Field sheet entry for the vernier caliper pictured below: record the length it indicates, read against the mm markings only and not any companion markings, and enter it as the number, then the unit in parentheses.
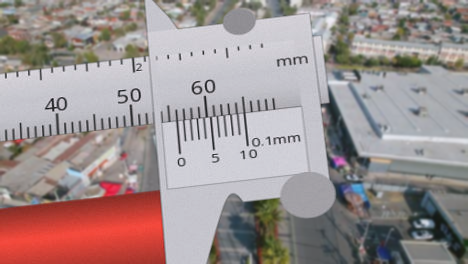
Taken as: 56.0 (mm)
